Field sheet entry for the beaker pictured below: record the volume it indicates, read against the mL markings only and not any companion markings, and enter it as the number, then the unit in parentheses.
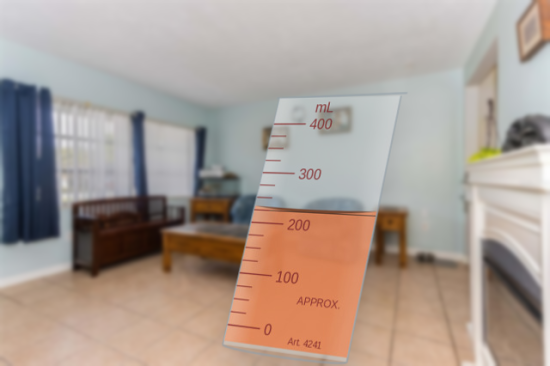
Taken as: 225 (mL)
